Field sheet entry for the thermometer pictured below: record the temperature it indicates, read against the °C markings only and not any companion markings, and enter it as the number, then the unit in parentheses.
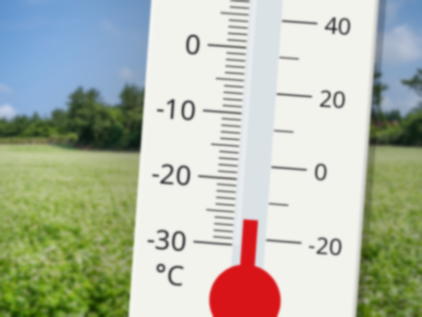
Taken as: -26 (°C)
